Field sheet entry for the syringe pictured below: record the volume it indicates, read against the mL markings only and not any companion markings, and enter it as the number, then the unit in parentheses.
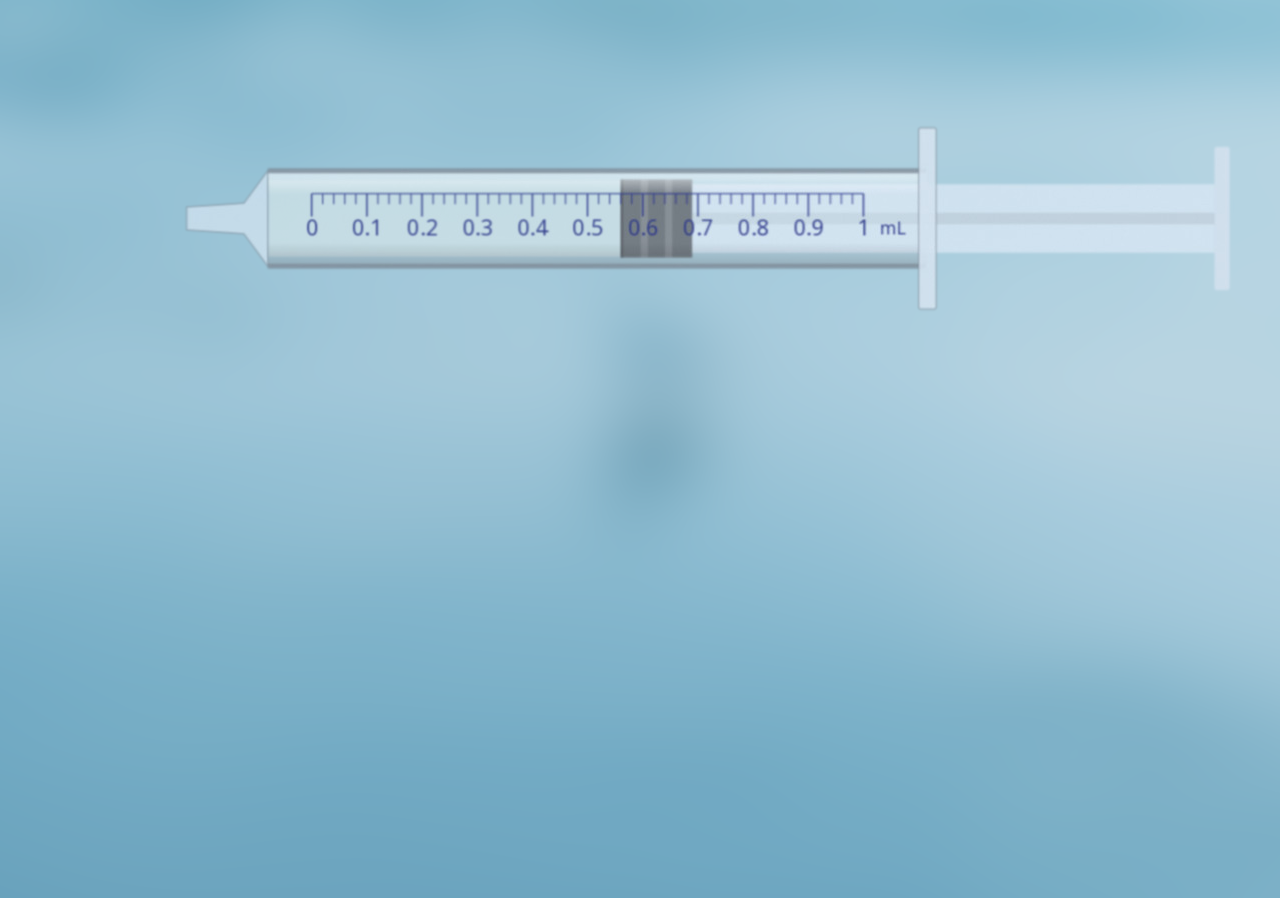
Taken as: 0.56 (mL)
